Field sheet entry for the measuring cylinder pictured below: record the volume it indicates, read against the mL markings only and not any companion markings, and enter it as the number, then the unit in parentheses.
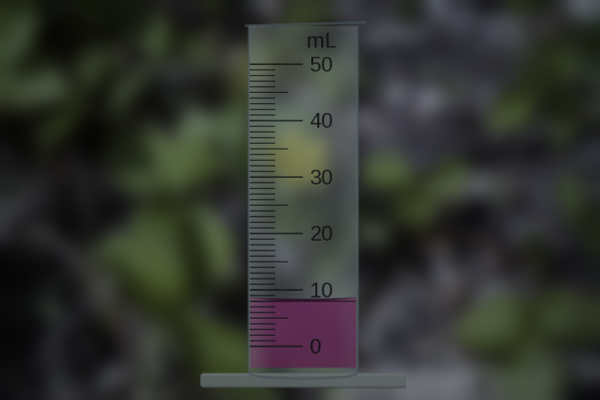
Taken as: 8 (mL)
